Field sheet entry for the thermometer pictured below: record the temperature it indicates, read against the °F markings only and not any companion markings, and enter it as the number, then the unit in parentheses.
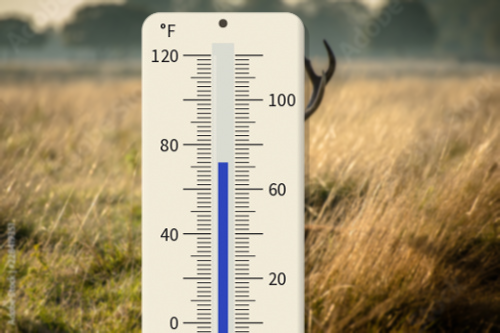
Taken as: 72 (°F)
